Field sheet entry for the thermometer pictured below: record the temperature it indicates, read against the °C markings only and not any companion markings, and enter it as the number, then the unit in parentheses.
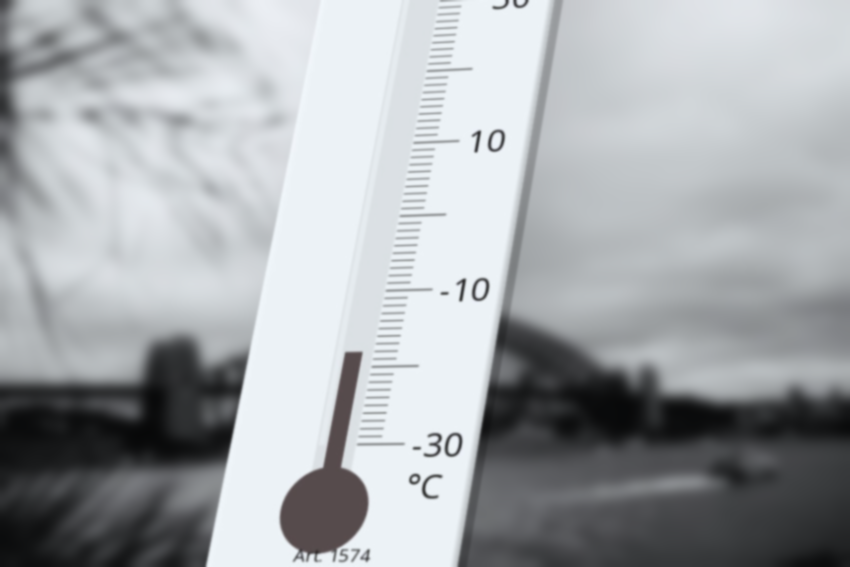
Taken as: -18 (°C)
